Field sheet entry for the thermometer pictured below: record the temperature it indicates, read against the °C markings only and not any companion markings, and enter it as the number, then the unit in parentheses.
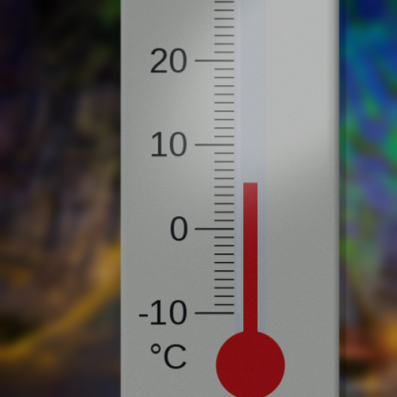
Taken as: 5.5 (°C)
